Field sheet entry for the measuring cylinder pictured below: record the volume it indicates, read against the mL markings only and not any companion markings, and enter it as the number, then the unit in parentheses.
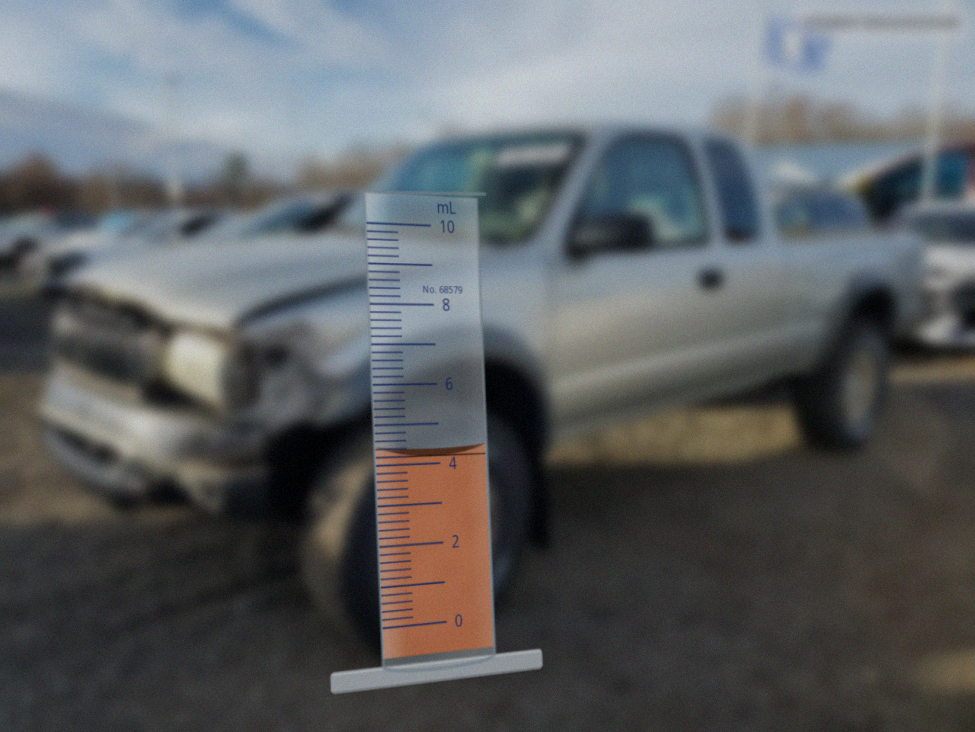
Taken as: 4.2 (mL)
